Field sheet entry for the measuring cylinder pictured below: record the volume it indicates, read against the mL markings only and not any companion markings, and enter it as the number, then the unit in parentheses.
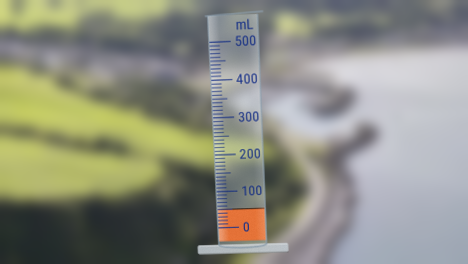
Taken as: 50 (mL)
